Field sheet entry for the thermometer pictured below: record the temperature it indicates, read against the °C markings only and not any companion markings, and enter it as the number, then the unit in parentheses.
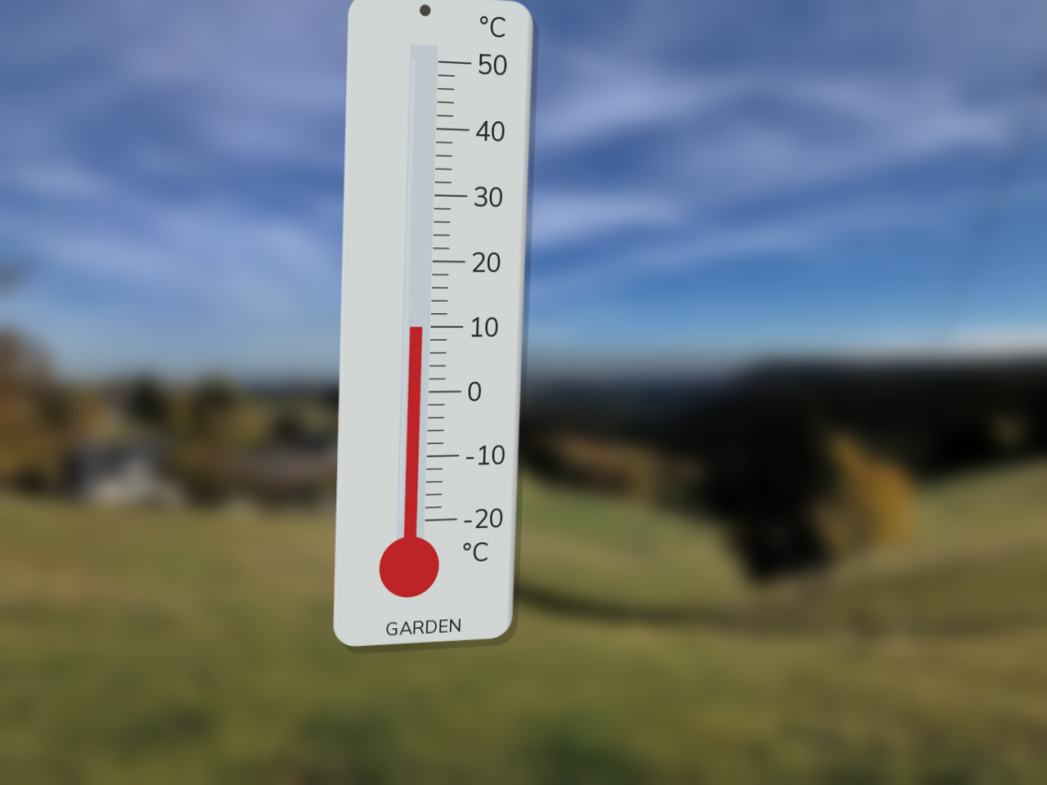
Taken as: 10 (°C)
